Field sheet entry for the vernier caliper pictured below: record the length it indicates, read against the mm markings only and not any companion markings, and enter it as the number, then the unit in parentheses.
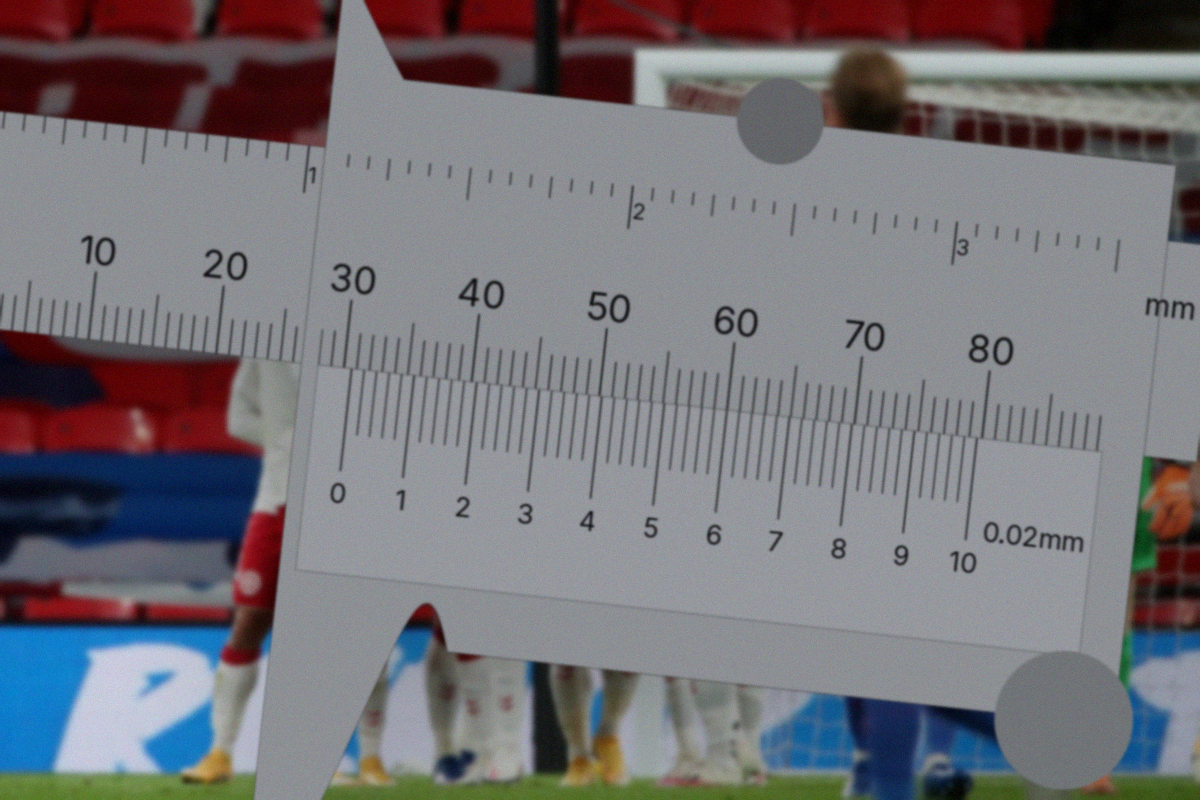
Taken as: 30.6 (mm)
